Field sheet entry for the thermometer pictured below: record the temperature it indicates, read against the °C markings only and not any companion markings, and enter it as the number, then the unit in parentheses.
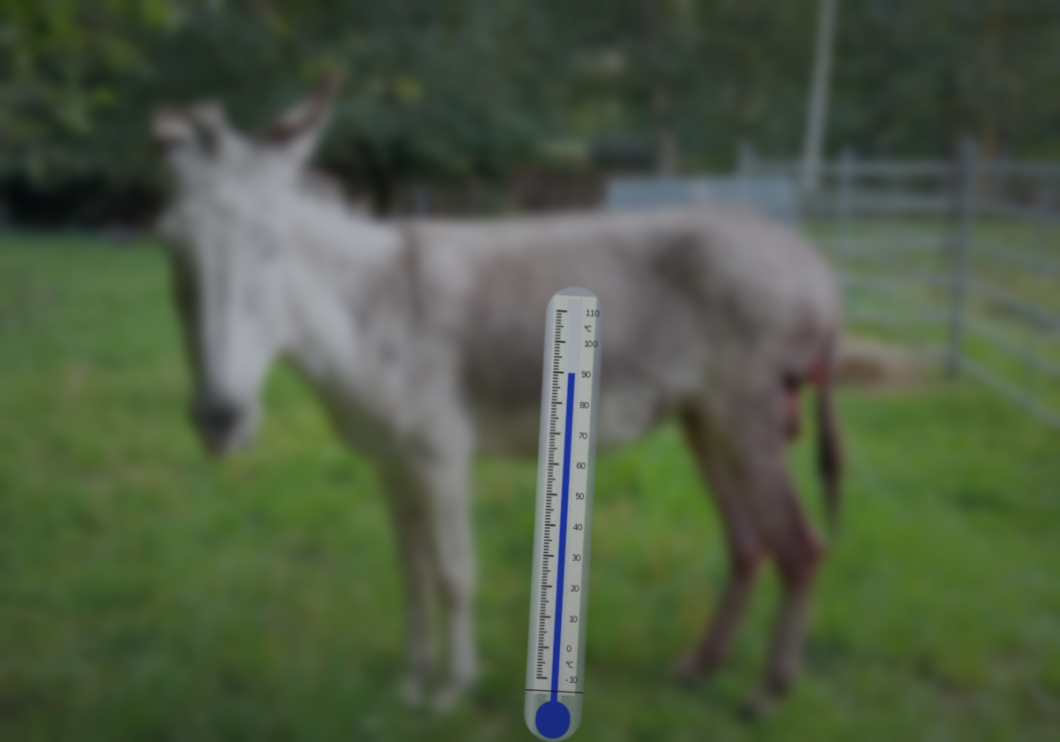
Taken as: 90 (°C)
